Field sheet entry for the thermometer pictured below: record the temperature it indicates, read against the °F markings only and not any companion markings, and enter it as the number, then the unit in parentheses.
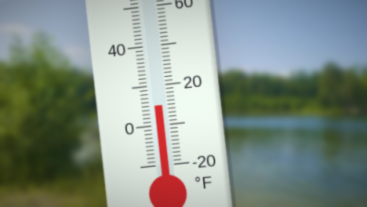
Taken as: 10 (°F)
